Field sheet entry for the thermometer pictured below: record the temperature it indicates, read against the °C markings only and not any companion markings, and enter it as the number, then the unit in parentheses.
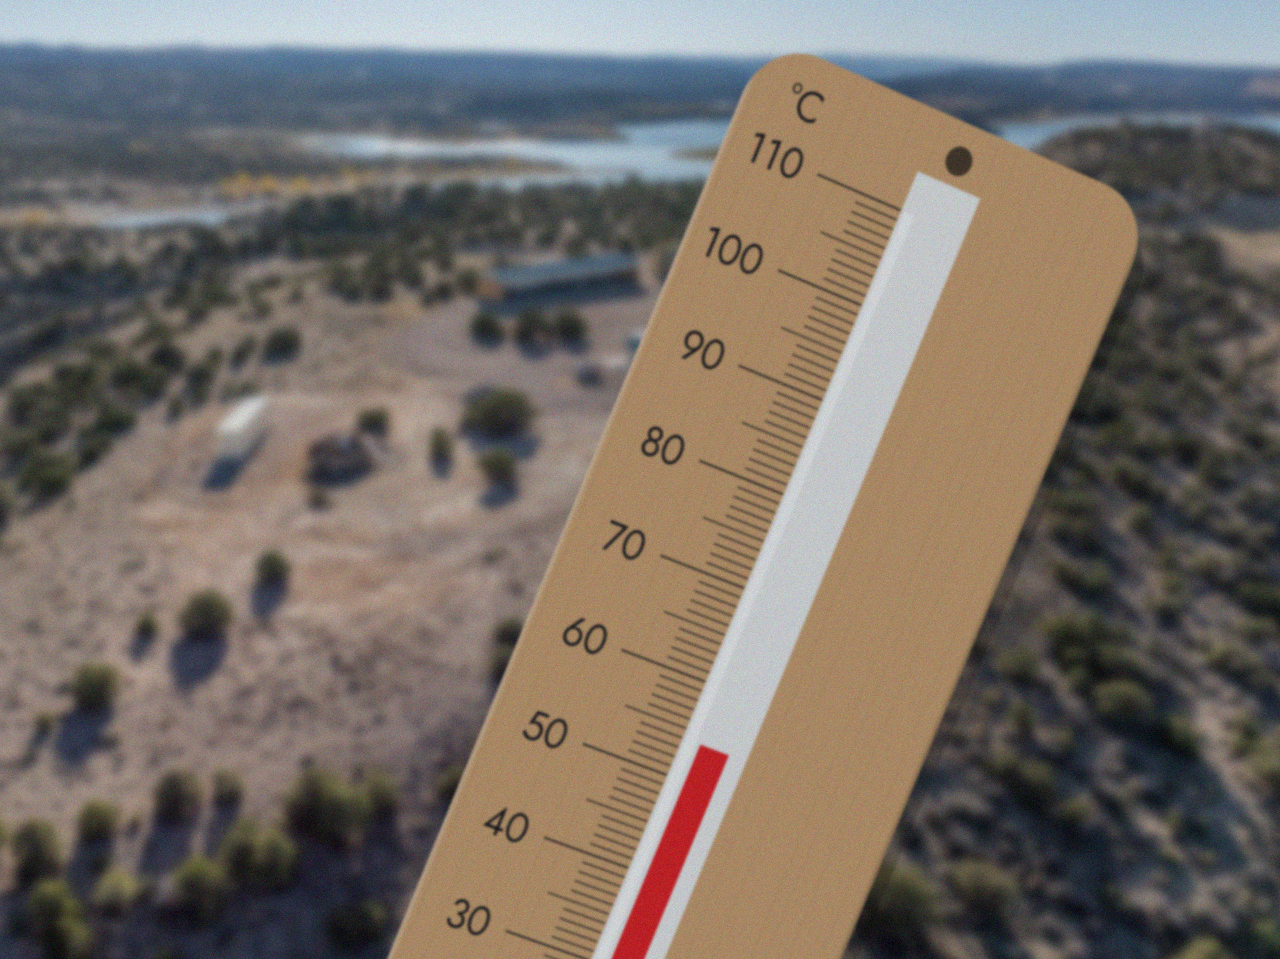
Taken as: 54 (°C)
